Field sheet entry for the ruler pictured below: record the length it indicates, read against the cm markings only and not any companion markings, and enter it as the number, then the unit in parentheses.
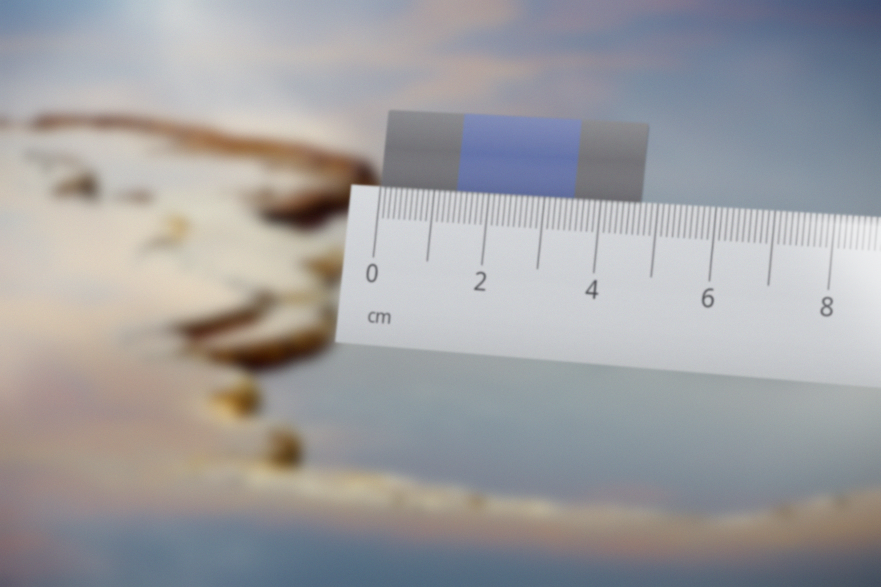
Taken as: 4.7 (cm)
